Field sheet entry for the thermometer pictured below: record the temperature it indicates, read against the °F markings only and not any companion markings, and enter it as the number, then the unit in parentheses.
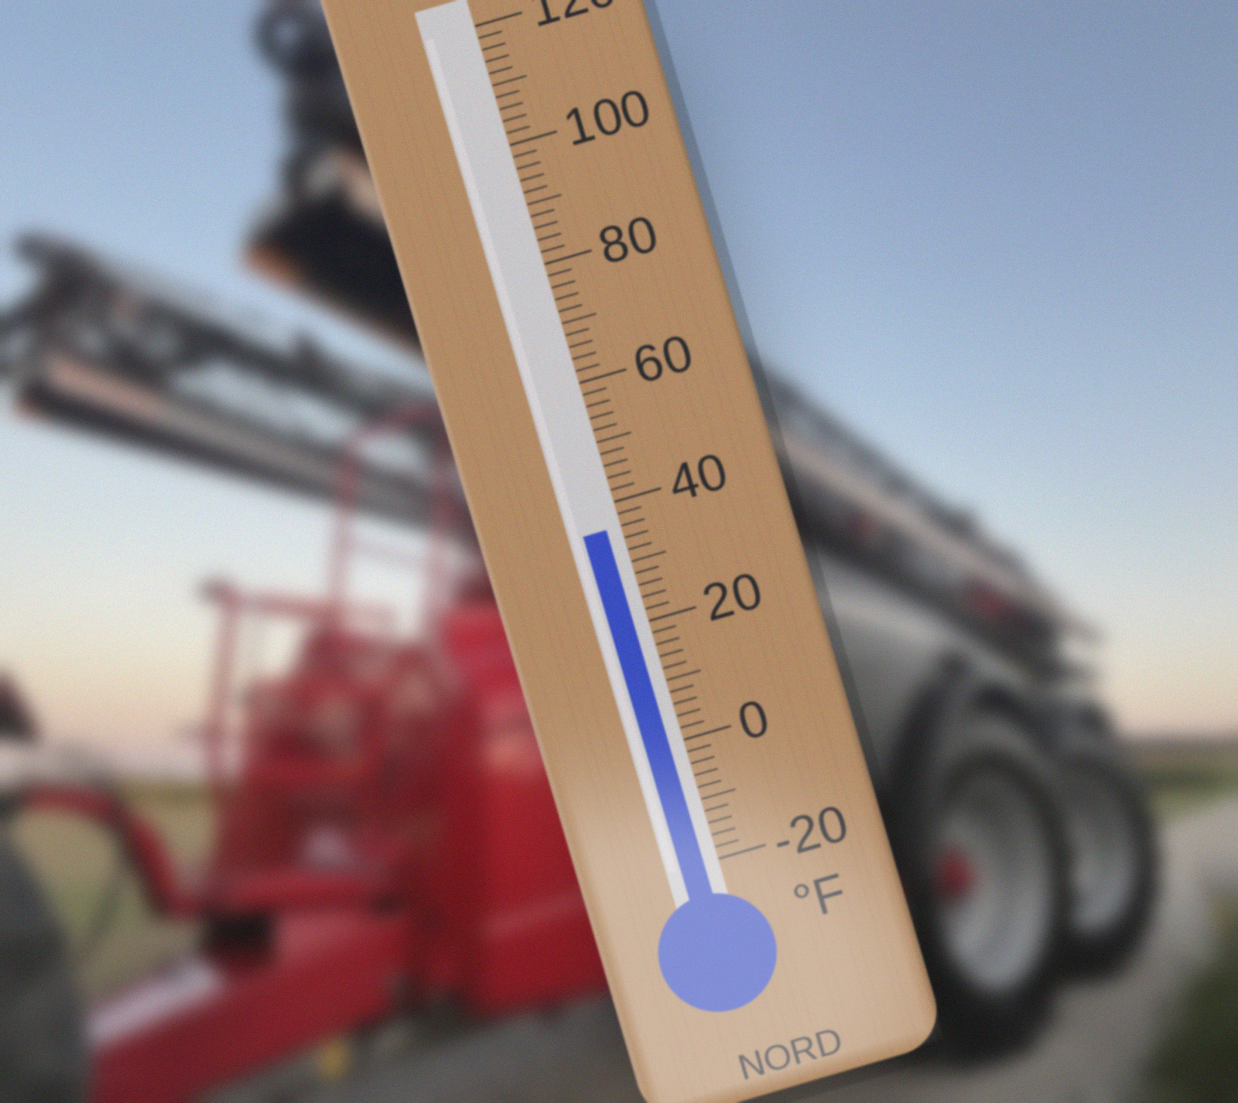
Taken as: 36 (°F)
